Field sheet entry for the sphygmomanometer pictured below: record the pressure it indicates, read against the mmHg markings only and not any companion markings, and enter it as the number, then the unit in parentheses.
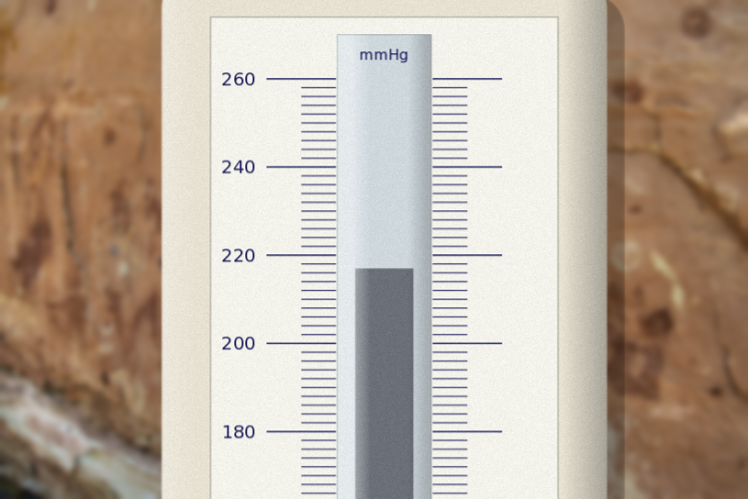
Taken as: 217 (mmHg)
